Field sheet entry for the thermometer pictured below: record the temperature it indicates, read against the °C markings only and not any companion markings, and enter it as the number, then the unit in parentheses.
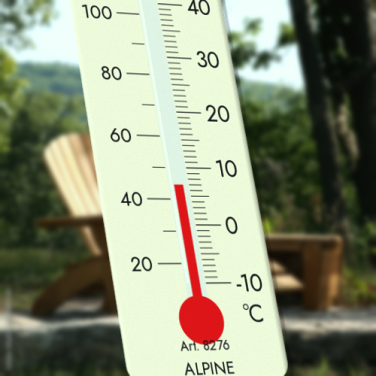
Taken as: 7 (°C)
